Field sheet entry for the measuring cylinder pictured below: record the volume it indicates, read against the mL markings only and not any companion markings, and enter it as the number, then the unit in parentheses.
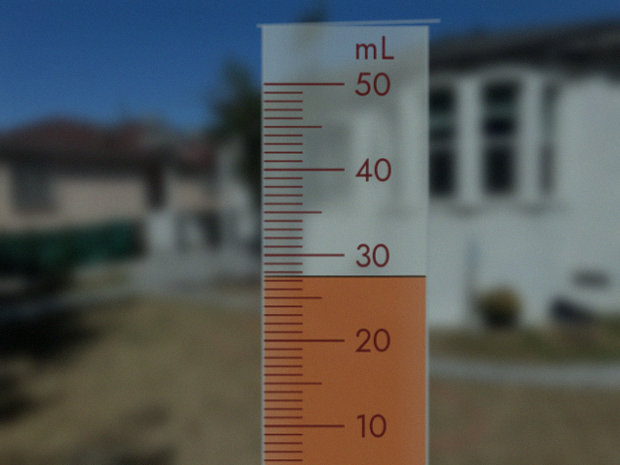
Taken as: 27.5 (mL)
